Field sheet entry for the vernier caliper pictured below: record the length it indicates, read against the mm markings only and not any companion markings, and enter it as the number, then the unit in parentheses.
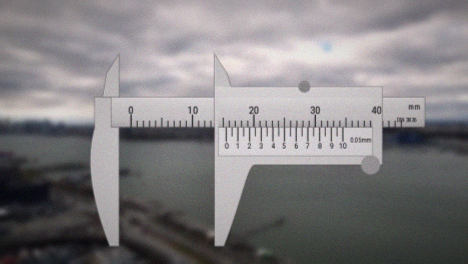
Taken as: 15.5 (mm)
